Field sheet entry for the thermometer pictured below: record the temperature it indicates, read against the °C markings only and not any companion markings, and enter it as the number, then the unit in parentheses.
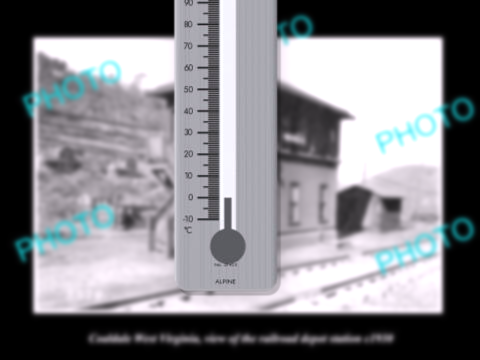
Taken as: 0 (°C)
